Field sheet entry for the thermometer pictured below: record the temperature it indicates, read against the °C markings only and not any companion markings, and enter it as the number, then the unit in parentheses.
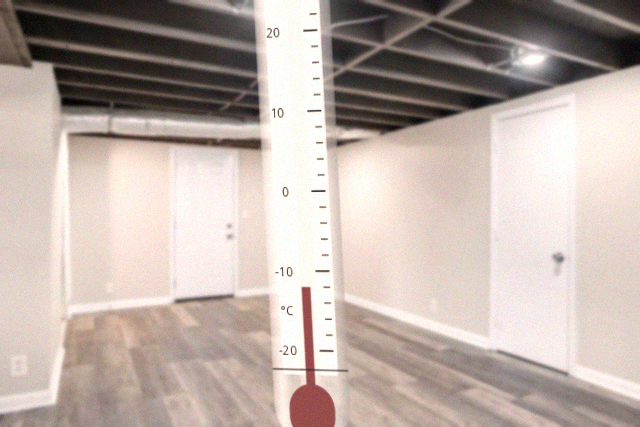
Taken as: -12 (°C)
